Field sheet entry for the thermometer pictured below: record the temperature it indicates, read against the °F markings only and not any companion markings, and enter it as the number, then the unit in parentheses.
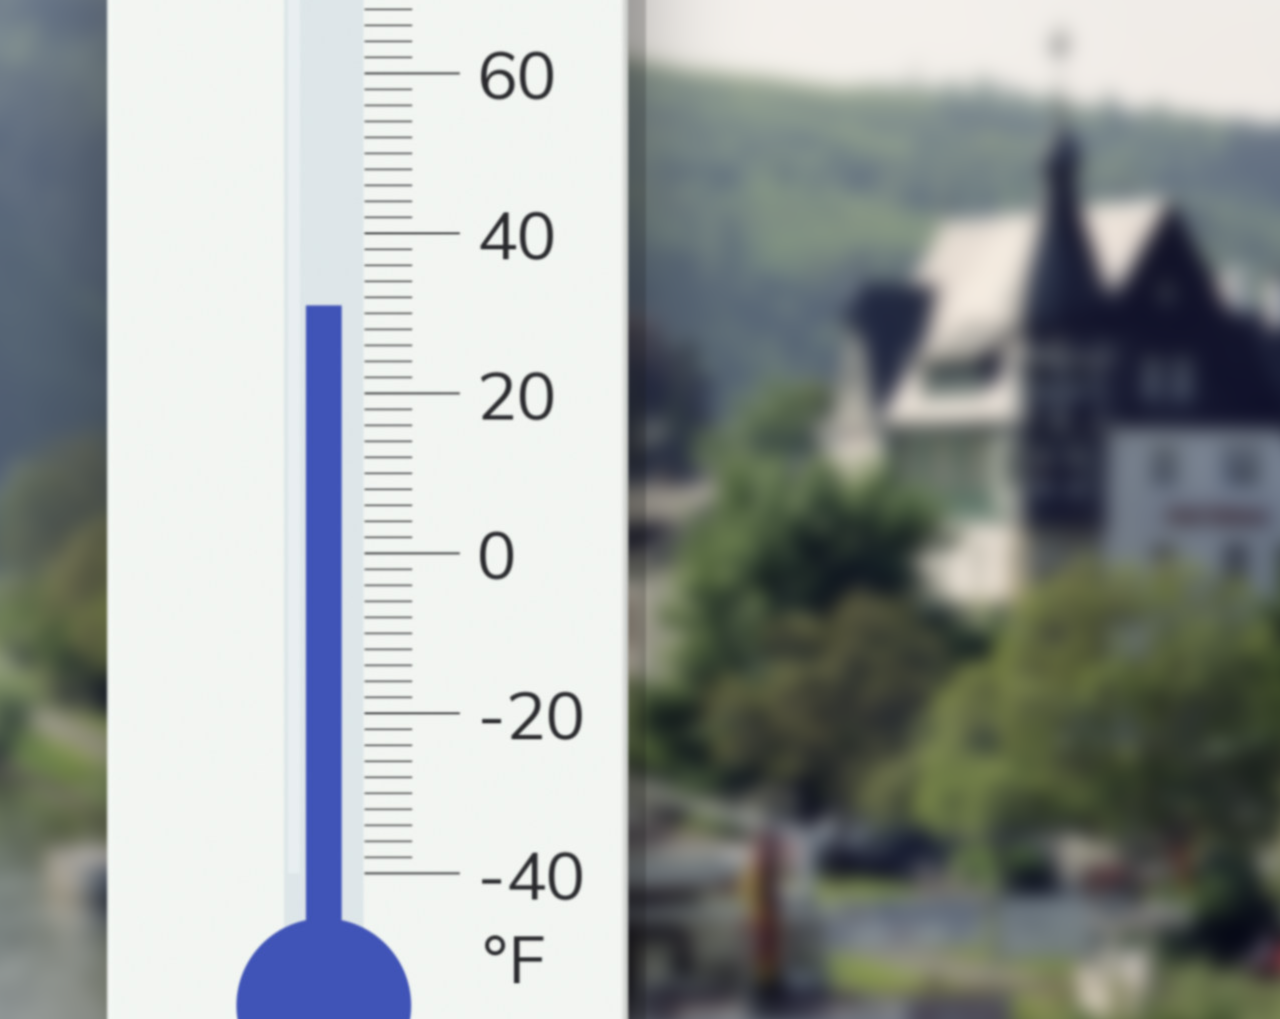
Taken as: 31 (°F)
